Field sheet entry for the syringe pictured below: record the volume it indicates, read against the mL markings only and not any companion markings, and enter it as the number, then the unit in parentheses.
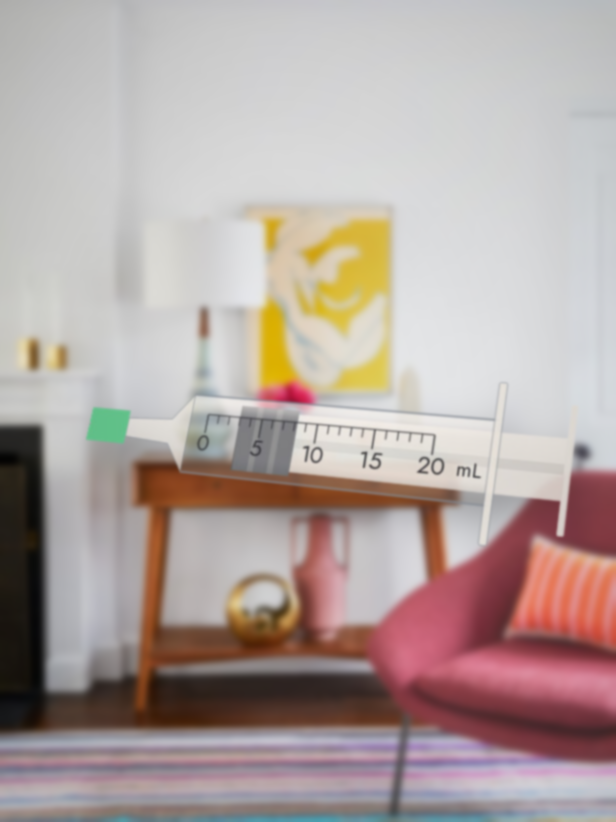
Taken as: 3 (mL)
